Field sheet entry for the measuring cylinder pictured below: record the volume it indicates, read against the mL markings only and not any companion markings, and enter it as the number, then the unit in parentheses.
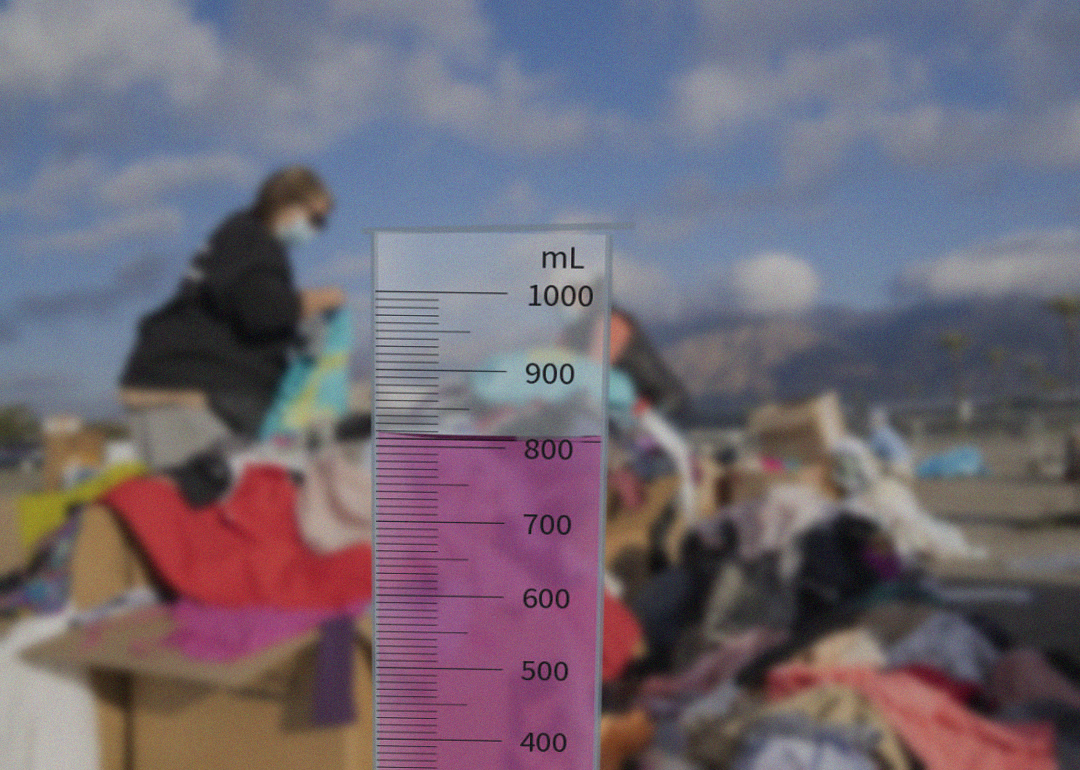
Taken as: 810 (mL)
